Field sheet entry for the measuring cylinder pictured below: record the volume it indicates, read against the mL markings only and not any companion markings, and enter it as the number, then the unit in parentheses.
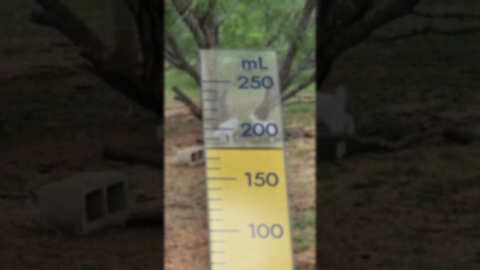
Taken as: 180 (mL)
